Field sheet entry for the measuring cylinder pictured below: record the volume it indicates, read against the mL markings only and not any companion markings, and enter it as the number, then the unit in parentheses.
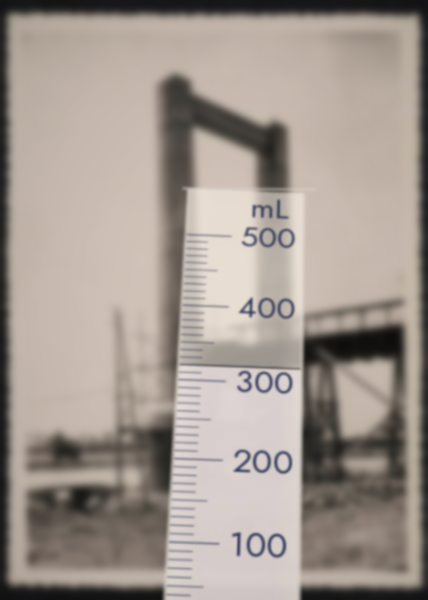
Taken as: 320 (mL)
